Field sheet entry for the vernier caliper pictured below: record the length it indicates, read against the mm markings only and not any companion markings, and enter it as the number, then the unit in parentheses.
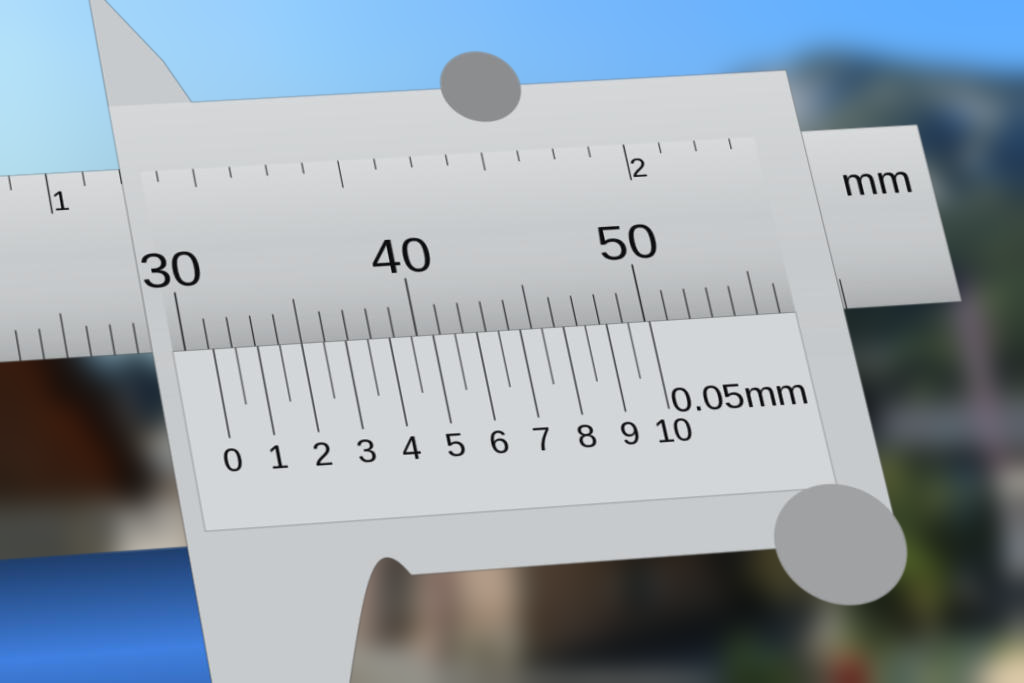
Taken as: 31.2 (mm)
